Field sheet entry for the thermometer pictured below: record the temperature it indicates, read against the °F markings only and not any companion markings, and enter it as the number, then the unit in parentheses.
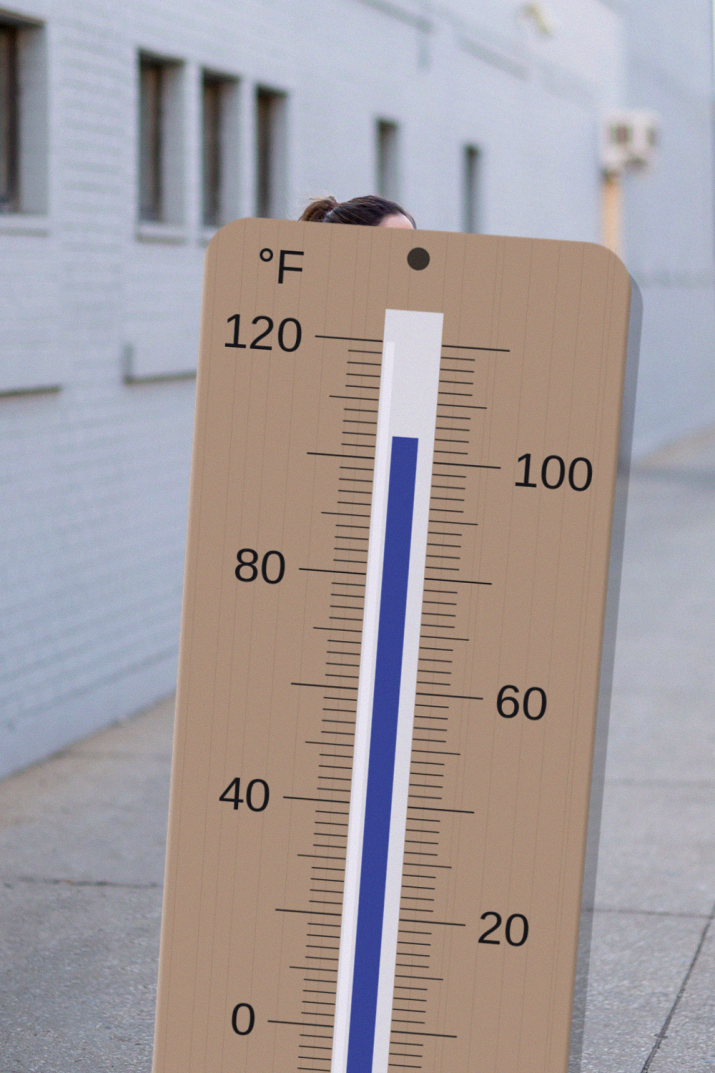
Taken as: 104 (°F)
